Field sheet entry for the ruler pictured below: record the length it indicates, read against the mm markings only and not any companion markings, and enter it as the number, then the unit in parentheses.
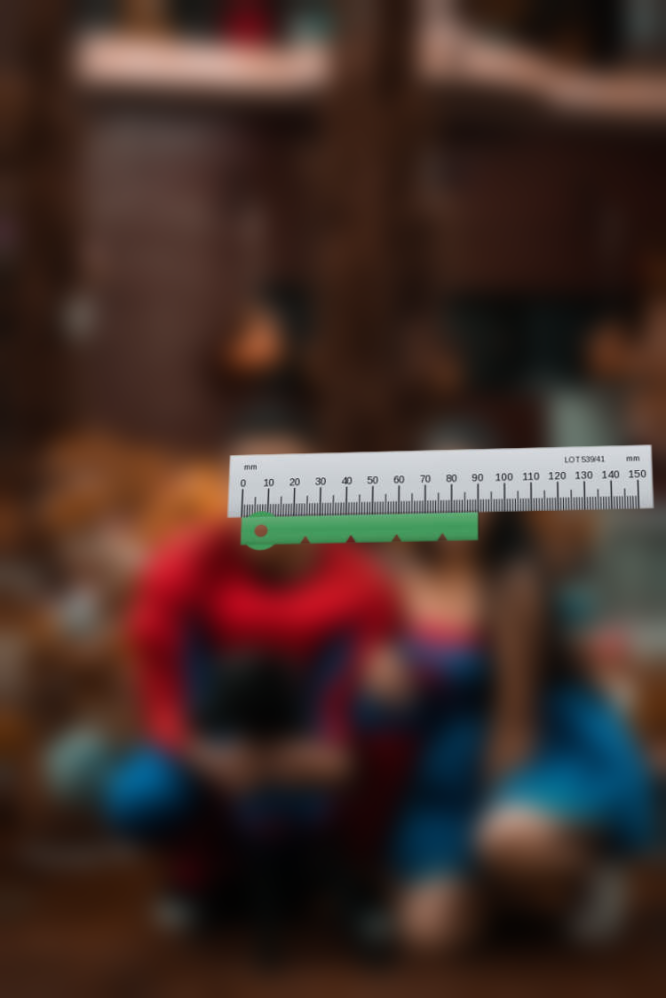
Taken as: 90 (mm)
